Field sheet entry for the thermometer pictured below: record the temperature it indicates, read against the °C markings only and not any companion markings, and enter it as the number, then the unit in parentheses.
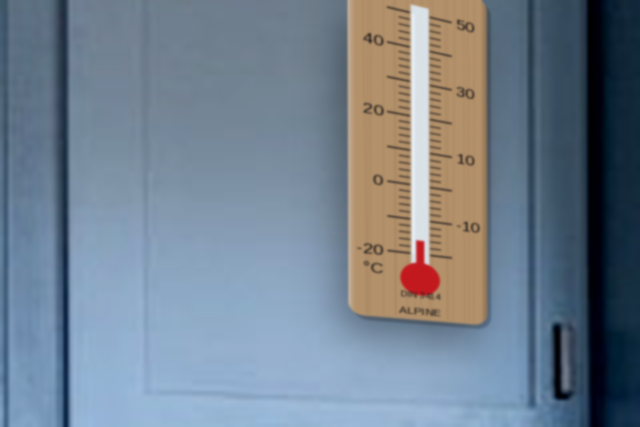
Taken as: -16 (°C)
